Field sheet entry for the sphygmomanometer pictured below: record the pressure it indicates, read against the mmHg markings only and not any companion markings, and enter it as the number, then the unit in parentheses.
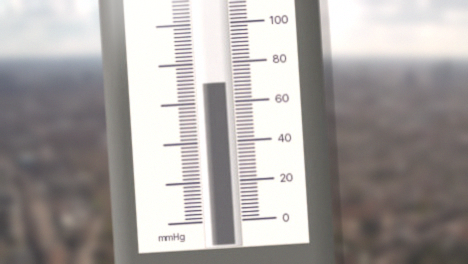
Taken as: 70 (mmHg)
